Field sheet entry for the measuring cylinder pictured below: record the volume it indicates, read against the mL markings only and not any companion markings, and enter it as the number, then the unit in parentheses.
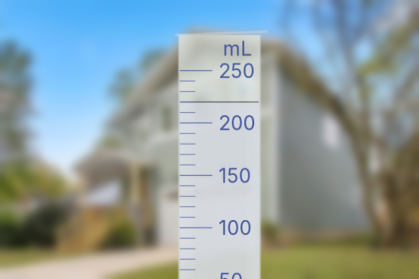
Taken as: 220 (mL)
